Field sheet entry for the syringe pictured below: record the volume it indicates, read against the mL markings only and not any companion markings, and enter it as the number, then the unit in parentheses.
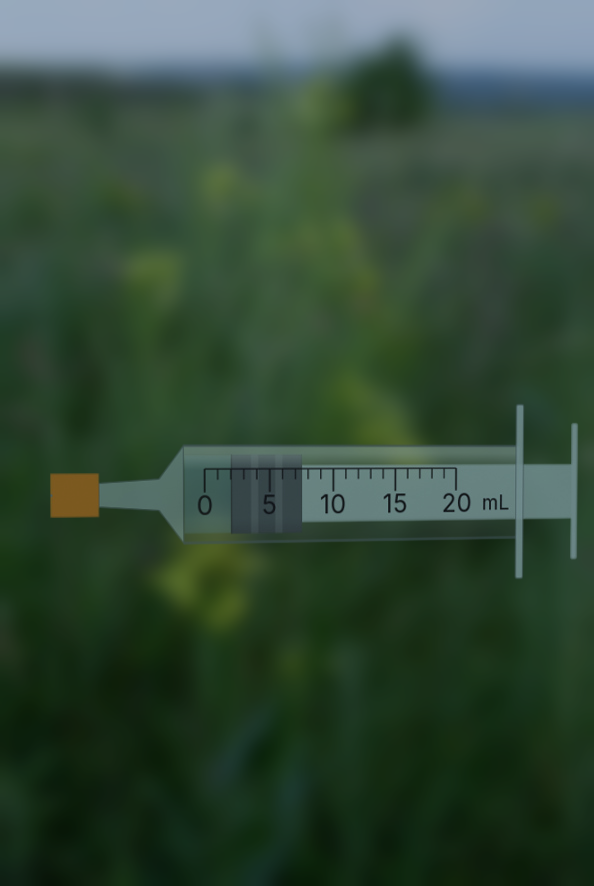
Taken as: 2 (mL)
